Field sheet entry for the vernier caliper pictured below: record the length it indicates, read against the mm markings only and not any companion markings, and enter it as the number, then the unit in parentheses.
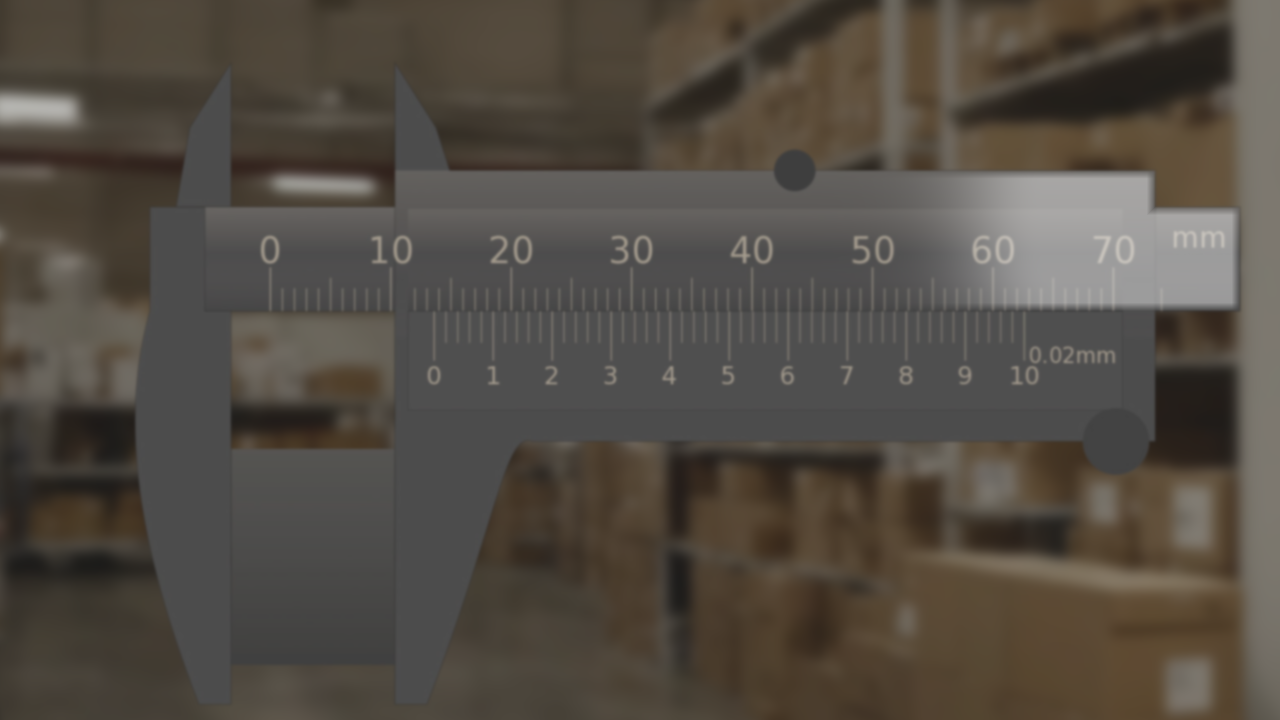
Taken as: 13.6 (mm)
